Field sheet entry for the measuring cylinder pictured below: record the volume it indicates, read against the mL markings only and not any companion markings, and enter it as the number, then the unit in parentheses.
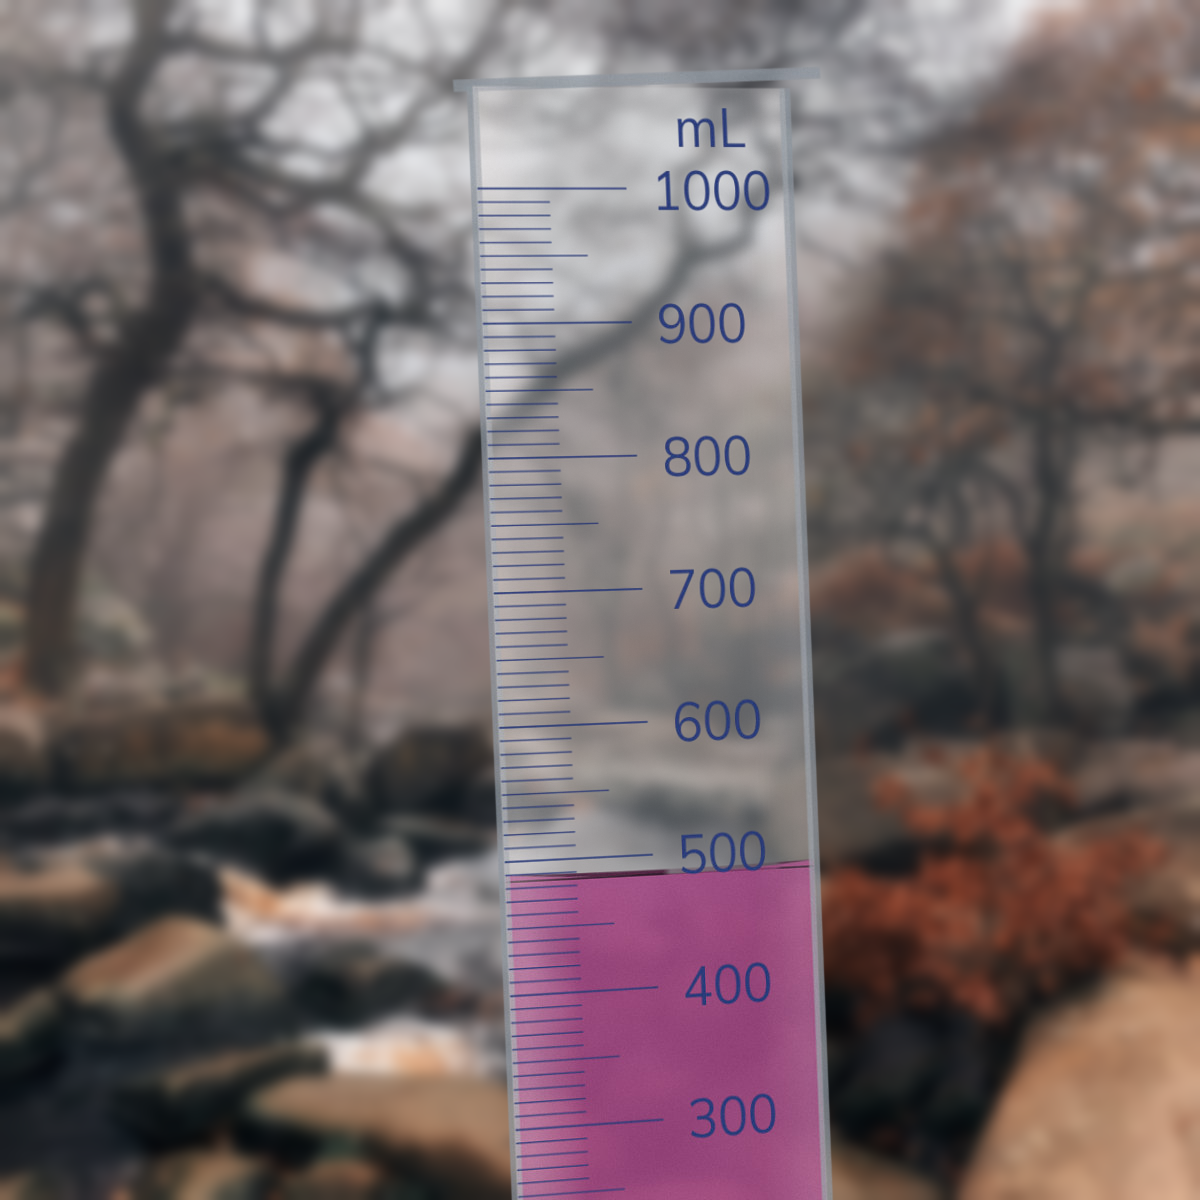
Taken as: 485 (mL)
